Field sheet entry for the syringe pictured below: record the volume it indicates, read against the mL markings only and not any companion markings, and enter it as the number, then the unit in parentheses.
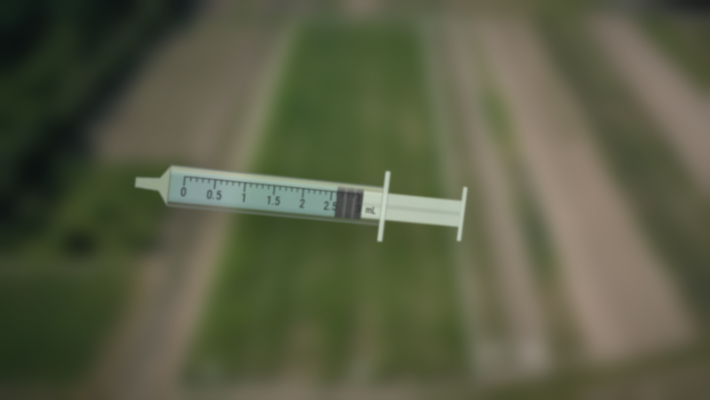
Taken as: 2.6 (mL)
